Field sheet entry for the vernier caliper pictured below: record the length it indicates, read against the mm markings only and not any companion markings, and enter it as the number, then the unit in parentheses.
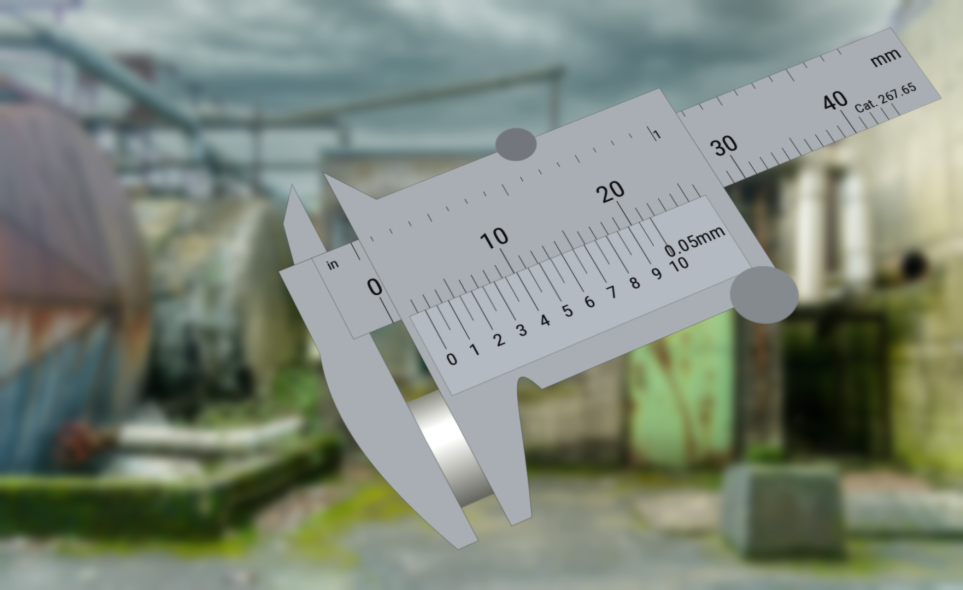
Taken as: 2.6 (mm)
